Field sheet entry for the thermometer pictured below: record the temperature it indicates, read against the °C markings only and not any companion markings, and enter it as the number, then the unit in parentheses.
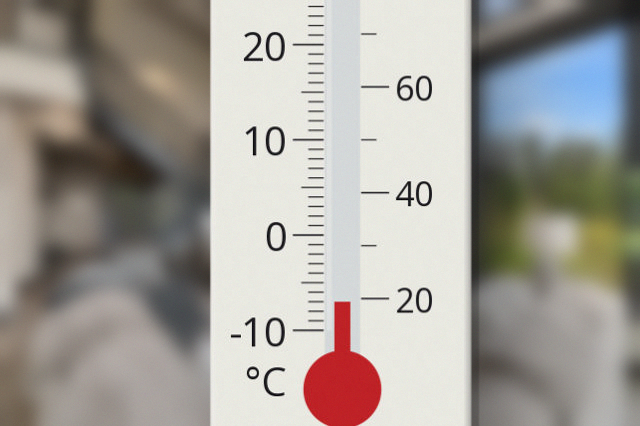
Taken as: -7 (°C)
